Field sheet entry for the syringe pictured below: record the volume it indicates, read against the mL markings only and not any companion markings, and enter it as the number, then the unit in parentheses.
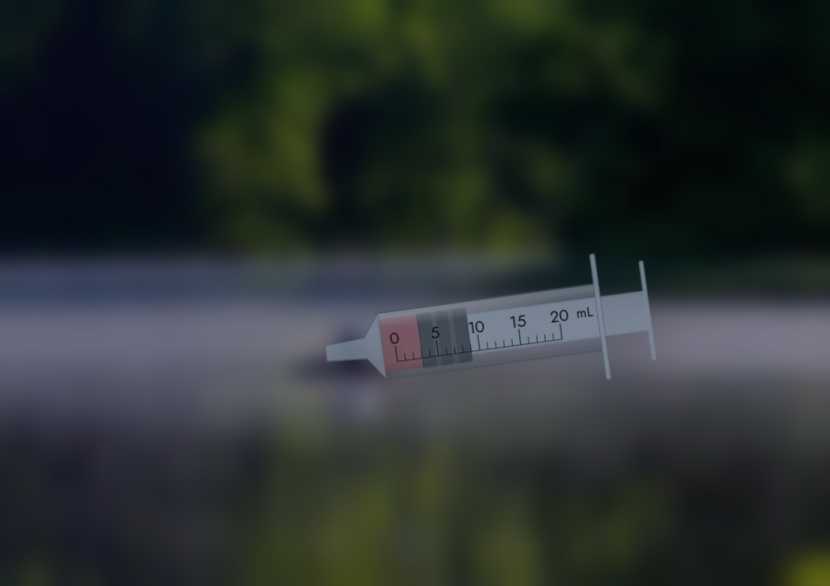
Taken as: 3 (mL)
